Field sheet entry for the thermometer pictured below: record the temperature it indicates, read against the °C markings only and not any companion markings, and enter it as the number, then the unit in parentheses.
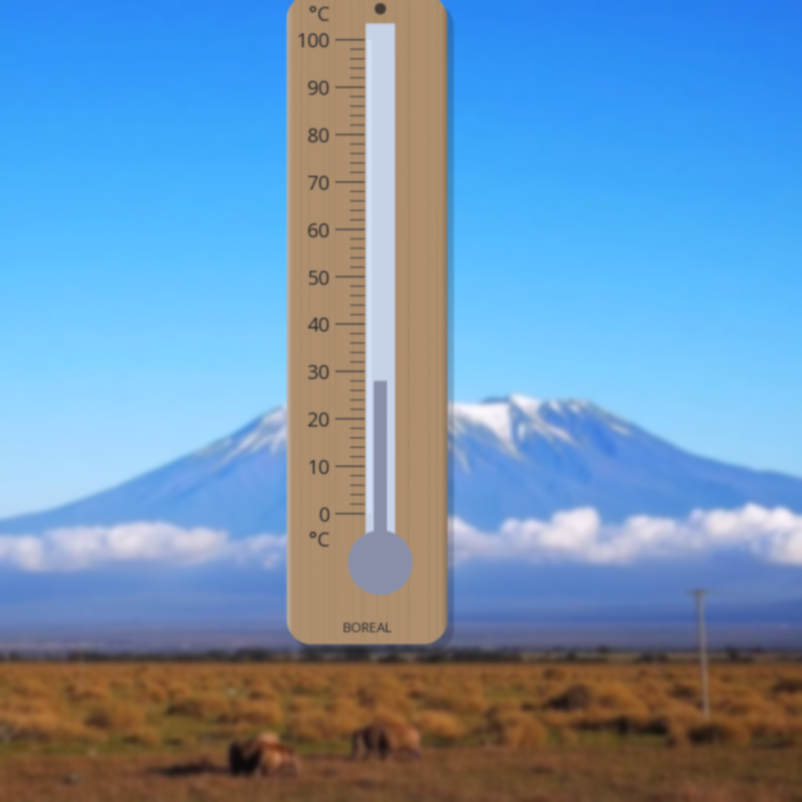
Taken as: 28 (°C)
